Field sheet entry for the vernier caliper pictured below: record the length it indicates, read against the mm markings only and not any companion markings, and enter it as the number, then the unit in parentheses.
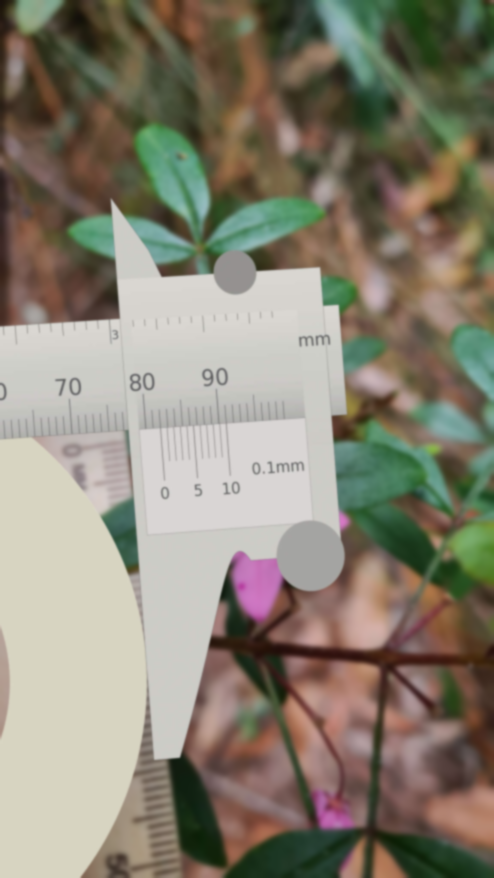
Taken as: 82.0 (mm)
